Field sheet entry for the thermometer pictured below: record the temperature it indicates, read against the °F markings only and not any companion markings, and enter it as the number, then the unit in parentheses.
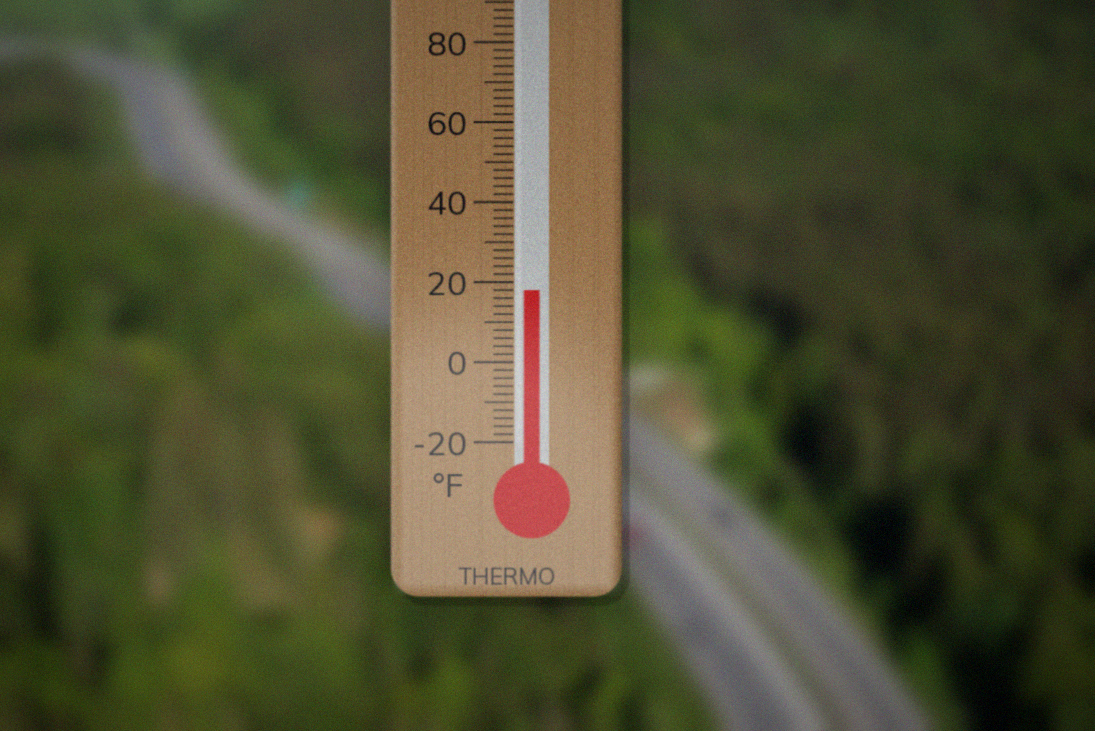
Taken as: 18 (°F)
